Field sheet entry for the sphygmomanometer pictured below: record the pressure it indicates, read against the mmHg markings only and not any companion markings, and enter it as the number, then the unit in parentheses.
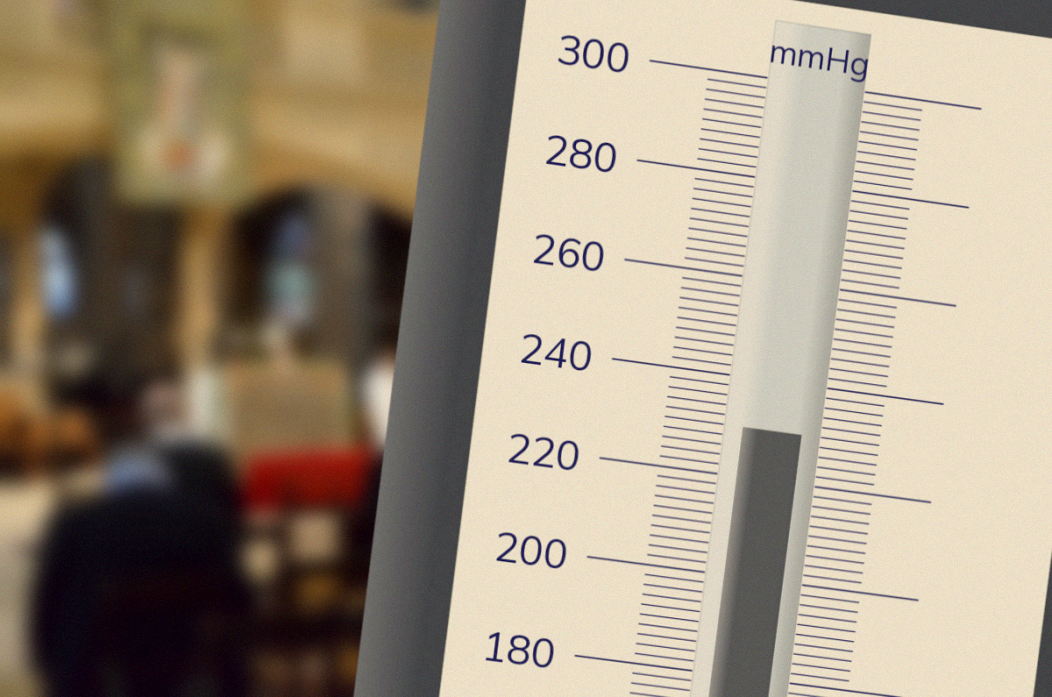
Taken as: 230 (mmHg)
